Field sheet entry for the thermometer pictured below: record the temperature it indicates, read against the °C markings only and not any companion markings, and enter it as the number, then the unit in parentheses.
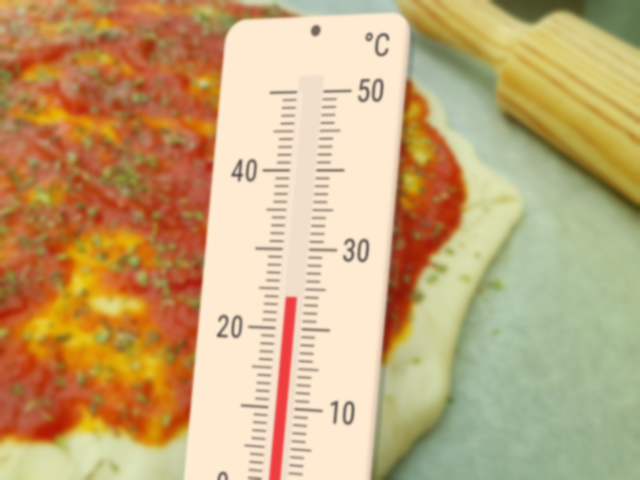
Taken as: 24 (°C)
